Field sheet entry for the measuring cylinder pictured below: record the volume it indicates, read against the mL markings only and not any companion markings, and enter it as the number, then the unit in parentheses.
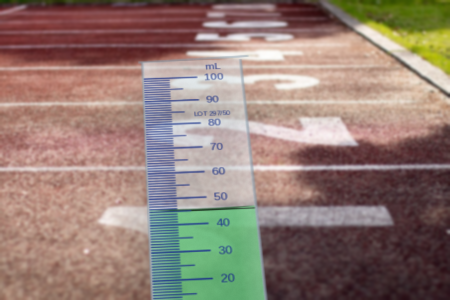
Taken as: 45 (mL)
